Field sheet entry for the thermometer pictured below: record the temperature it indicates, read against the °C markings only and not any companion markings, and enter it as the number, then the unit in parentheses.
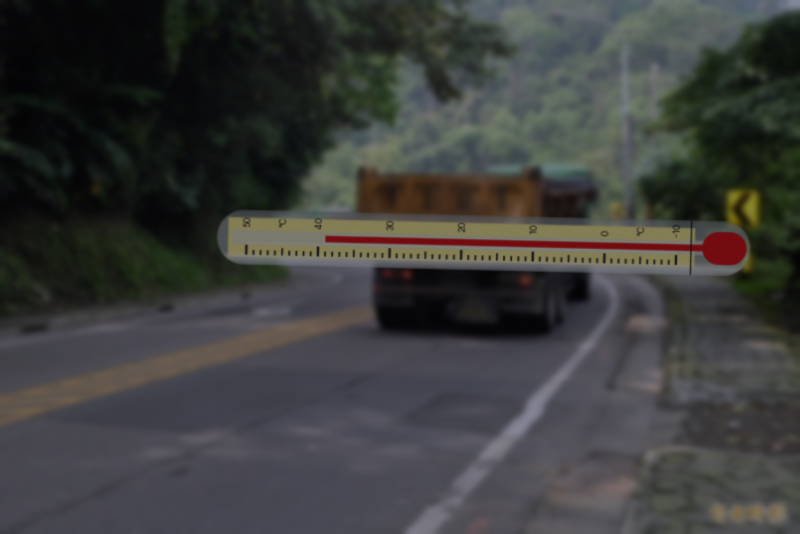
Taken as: 39 (°C)
